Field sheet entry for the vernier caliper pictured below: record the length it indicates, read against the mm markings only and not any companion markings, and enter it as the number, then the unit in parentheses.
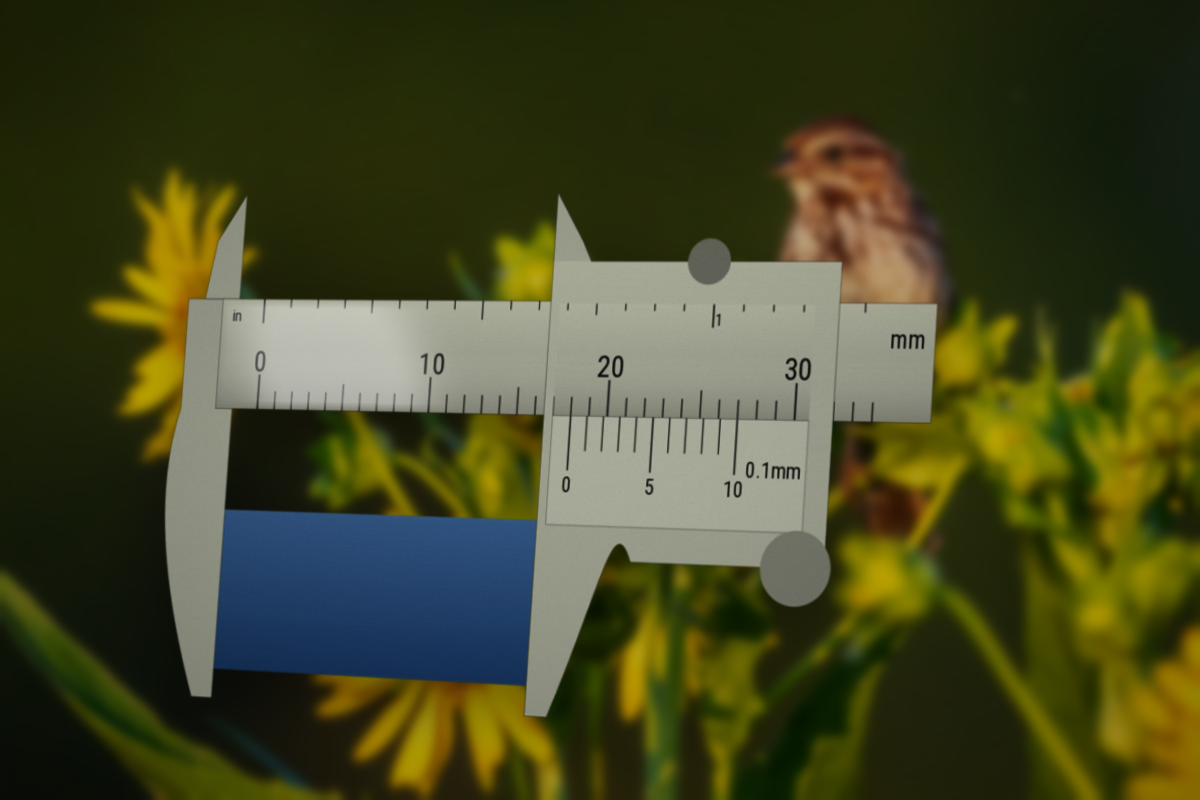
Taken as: 18.0 (mm)
